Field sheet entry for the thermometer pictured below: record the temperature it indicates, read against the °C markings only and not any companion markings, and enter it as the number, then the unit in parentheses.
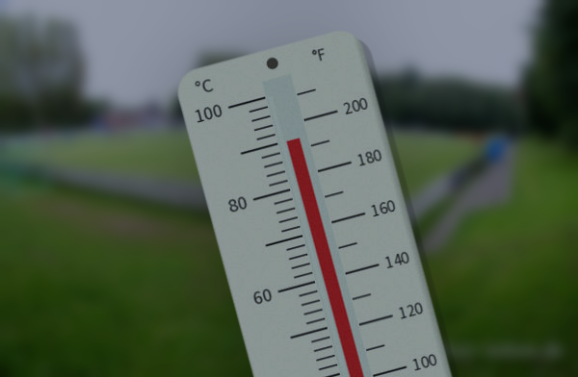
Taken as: 90 (°C)
